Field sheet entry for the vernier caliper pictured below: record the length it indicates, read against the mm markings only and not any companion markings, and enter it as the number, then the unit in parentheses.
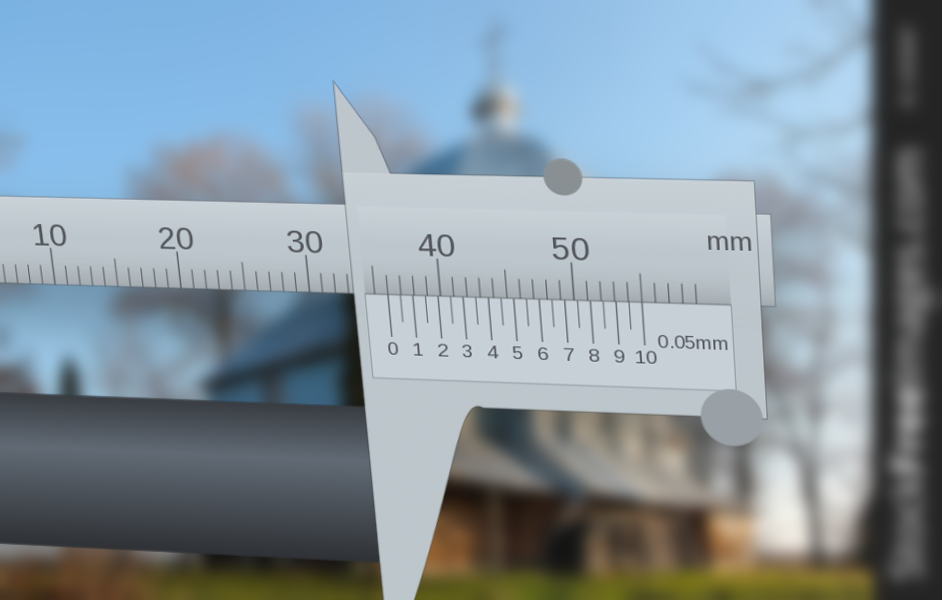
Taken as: 36.0 (mm)
